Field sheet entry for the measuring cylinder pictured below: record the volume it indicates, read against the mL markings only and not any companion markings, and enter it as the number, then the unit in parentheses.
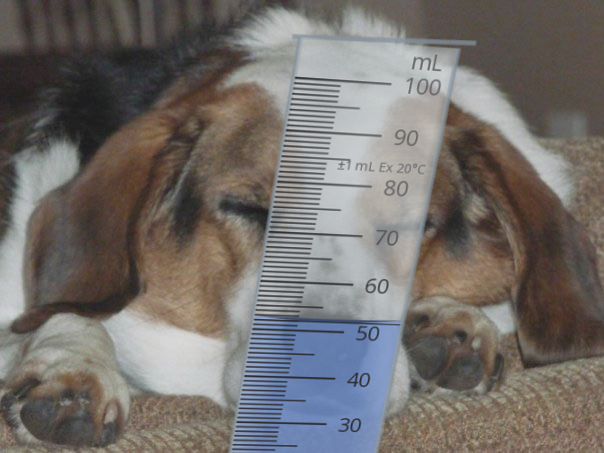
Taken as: 52 (mL)
